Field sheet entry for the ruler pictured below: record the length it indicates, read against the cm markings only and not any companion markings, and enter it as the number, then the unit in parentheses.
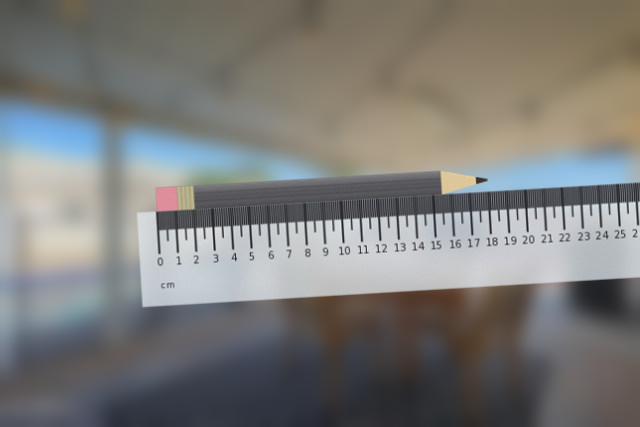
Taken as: 18 (cm)
